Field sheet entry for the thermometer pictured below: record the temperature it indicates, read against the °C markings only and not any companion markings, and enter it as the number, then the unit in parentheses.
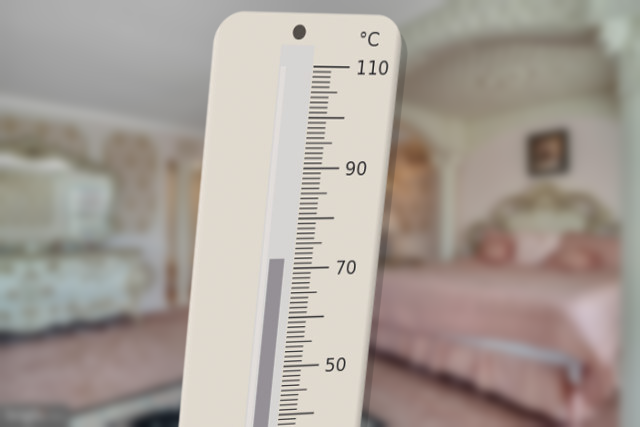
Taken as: 72 (°C)
